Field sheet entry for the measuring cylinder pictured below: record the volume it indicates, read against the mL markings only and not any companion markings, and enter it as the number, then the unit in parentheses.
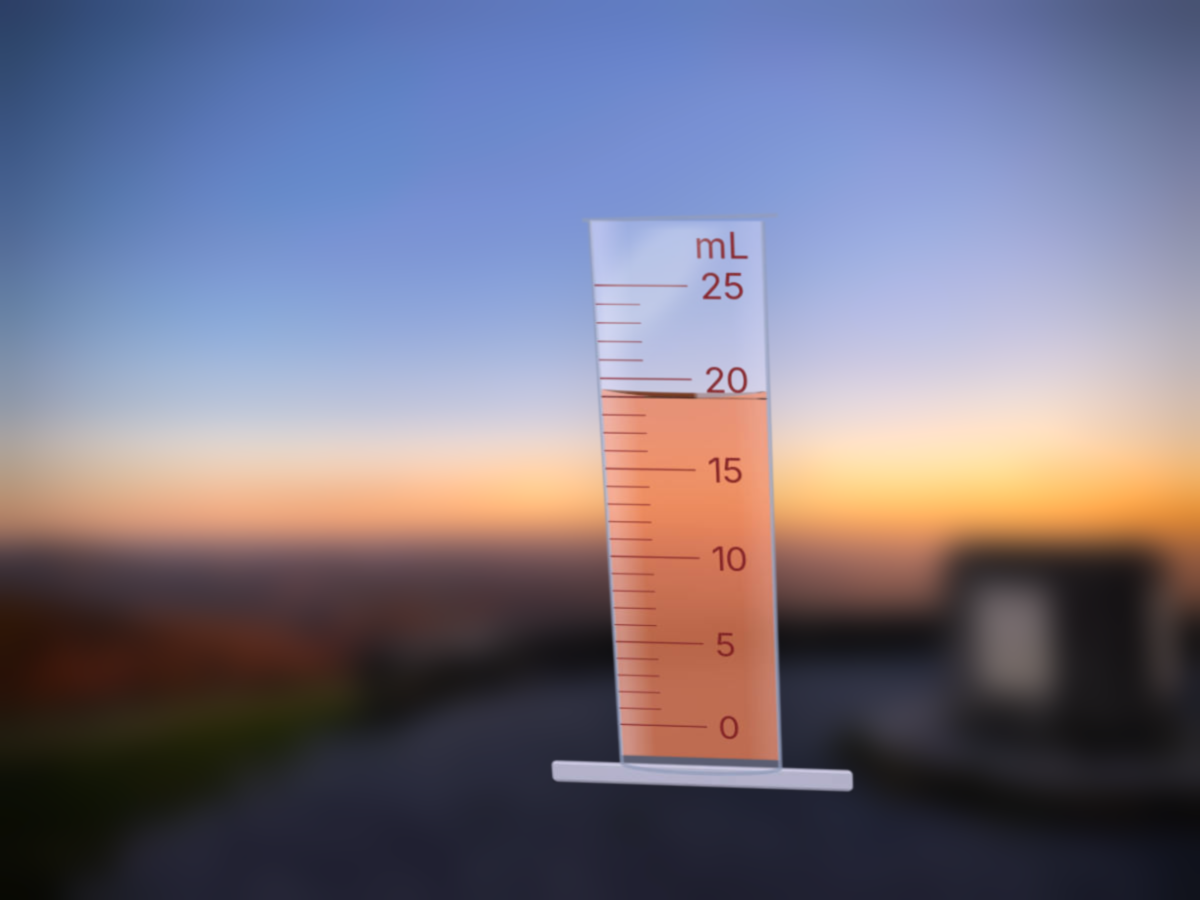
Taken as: 19 (mL)
